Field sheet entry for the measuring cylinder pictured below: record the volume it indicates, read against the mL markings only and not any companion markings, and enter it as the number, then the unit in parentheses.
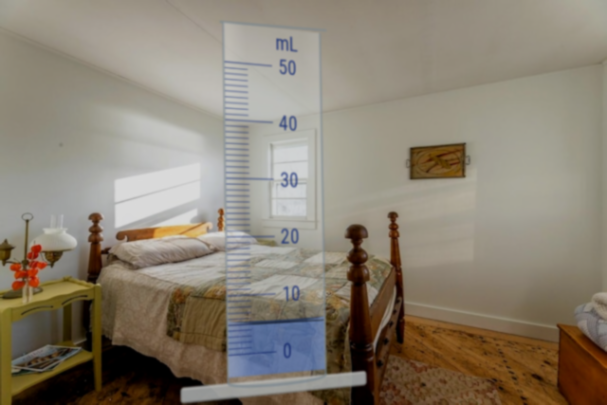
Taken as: 5 (mL)
